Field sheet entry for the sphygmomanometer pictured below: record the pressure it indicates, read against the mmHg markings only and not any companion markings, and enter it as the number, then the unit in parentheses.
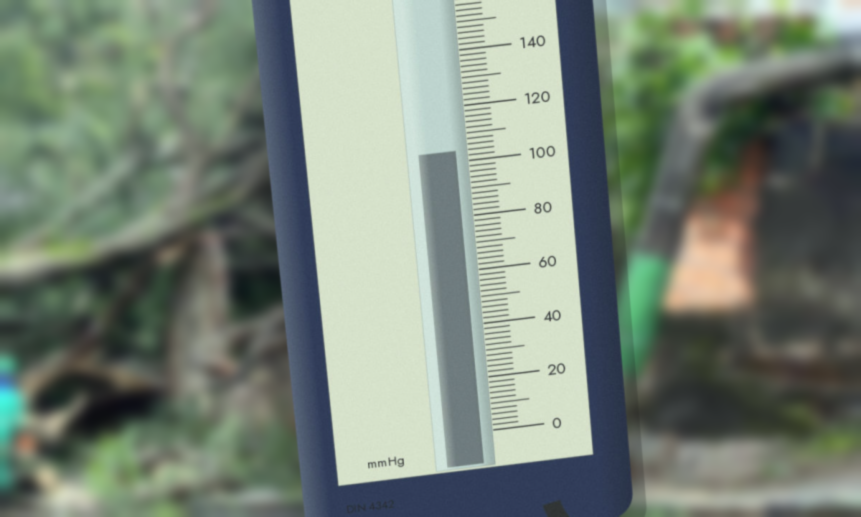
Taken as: 104 (mmHg)
